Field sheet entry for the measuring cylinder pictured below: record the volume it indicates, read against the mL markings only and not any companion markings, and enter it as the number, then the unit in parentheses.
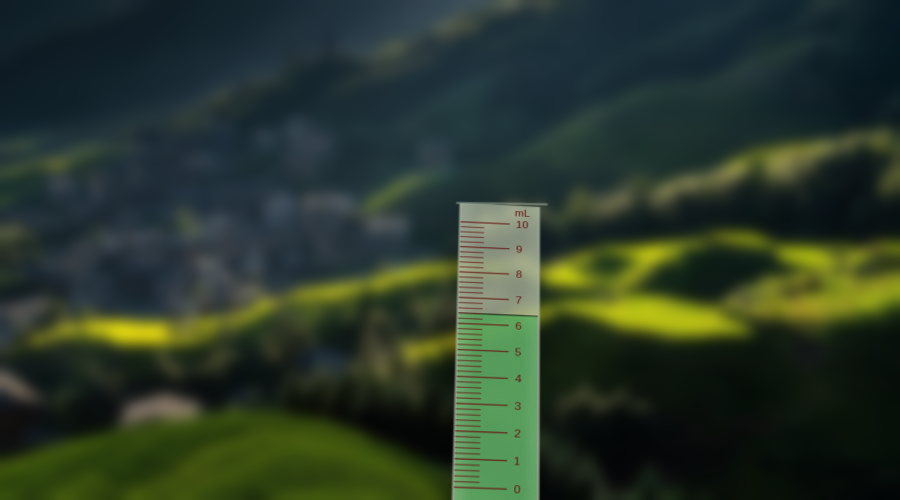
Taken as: 6.4 (mL)
